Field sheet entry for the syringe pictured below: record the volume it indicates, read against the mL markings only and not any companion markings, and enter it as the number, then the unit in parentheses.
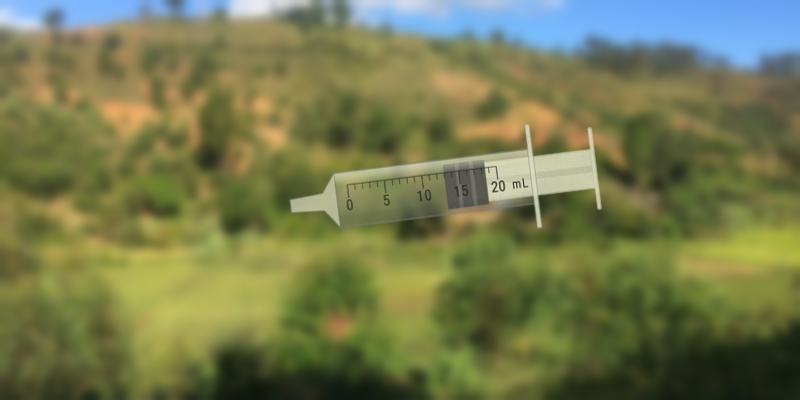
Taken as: 13 (mL)
